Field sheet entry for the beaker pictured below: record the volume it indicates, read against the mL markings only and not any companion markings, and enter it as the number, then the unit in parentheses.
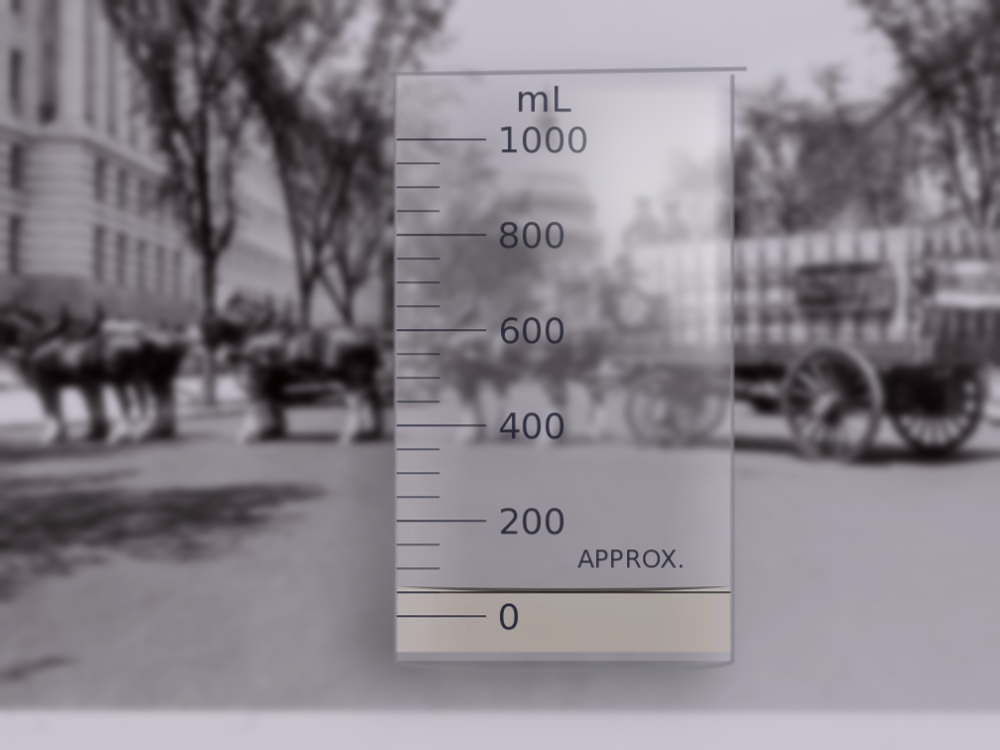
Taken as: 50 (mL)
